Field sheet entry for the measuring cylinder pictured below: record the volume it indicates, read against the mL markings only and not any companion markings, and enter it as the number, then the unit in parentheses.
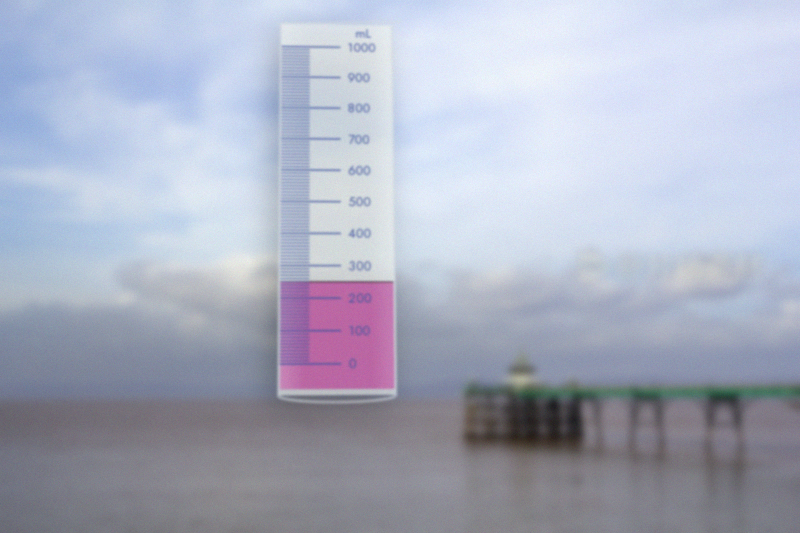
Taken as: 250 (mL)
